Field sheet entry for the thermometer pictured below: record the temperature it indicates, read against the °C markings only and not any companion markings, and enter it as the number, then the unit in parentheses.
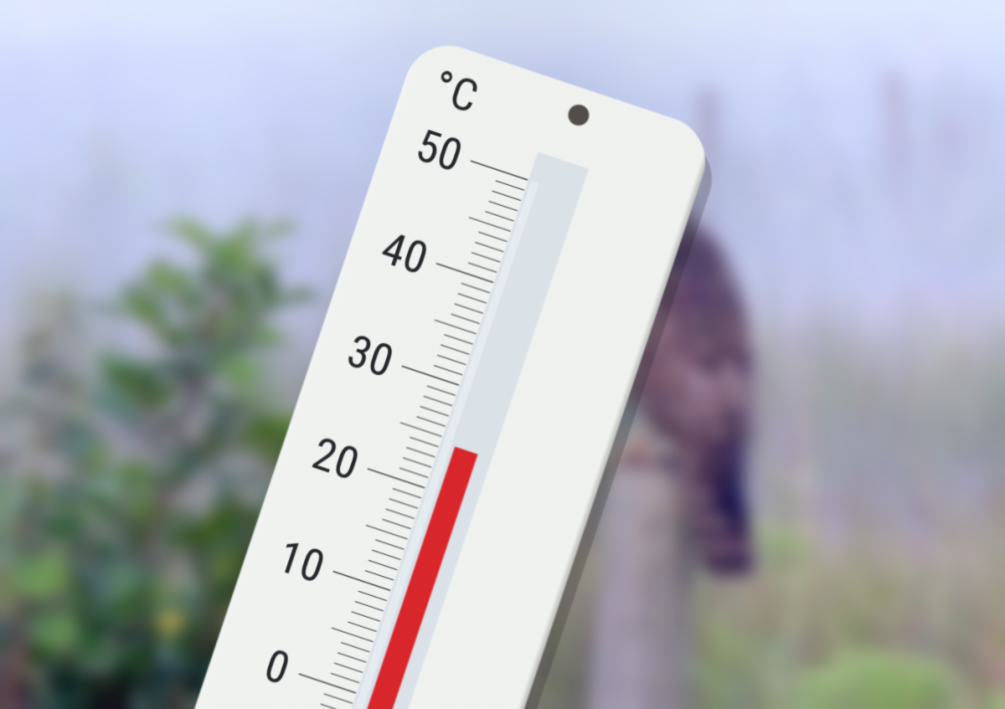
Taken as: 24.5 (°C)
